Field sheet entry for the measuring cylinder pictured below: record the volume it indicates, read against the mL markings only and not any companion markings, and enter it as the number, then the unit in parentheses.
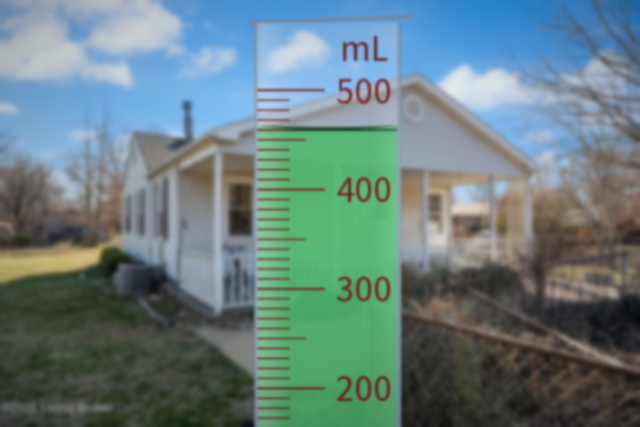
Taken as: 460 (mL)
